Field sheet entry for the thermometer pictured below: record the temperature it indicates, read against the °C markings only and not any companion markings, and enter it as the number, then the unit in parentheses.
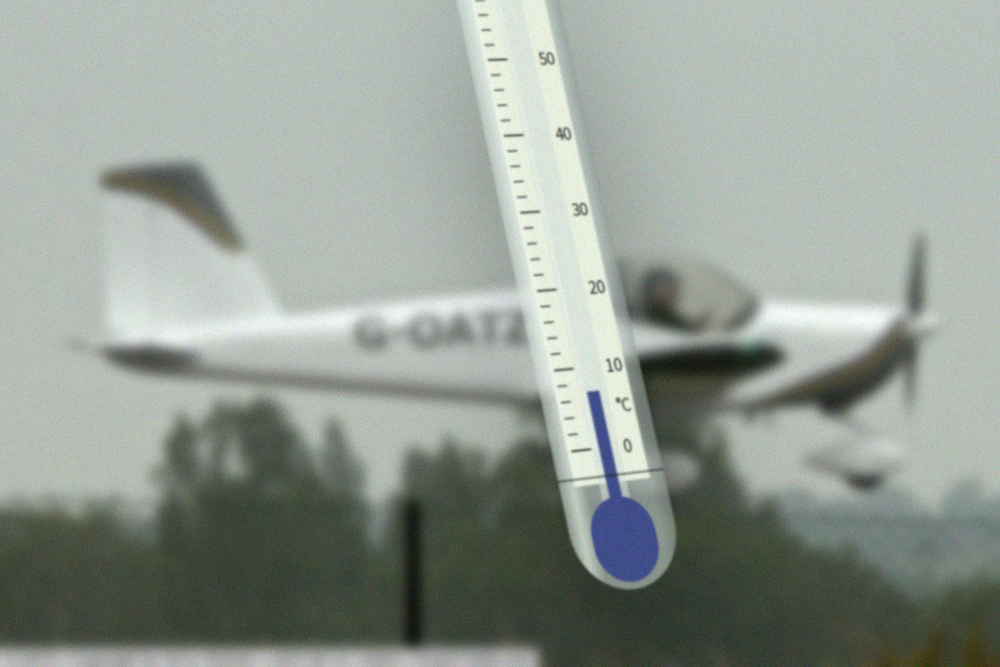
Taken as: 7 (°C)
